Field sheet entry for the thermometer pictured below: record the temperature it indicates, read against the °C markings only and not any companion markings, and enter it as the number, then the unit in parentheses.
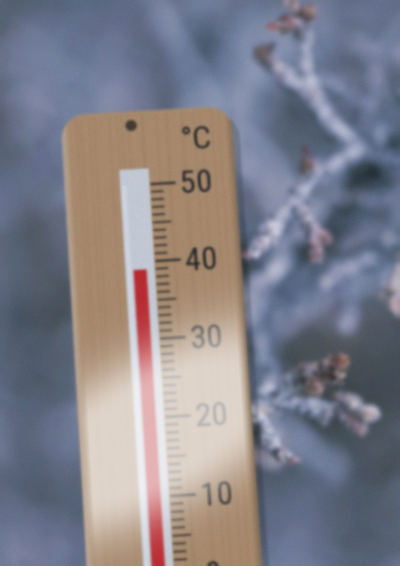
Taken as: 39 (°C)
